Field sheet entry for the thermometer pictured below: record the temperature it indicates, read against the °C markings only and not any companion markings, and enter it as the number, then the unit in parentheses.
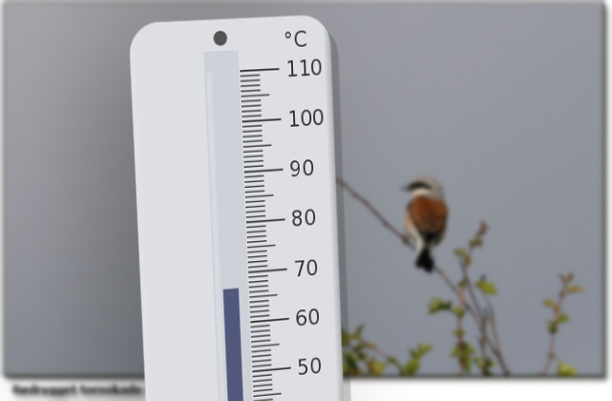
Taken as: 67 (°C)
